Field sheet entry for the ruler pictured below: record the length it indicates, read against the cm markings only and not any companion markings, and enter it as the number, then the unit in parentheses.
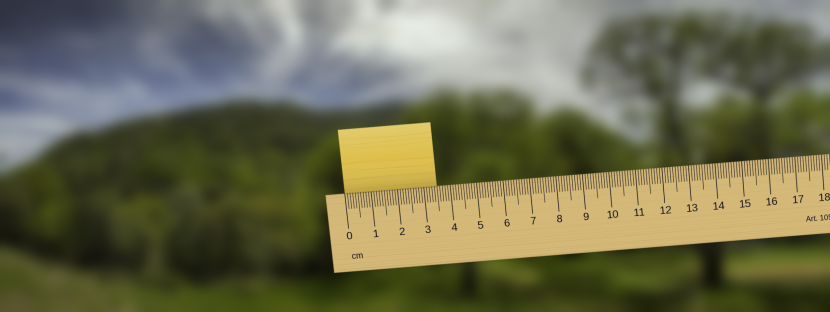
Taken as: 3.5 (cm)
